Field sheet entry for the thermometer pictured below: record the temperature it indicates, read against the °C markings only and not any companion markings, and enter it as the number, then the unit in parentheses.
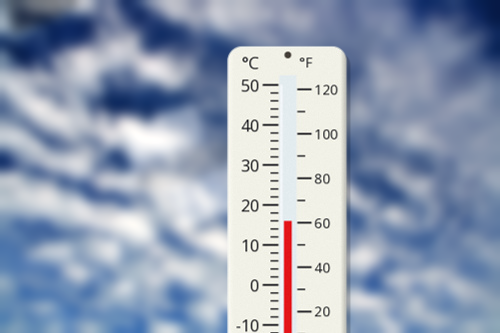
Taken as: 16 (°C)
